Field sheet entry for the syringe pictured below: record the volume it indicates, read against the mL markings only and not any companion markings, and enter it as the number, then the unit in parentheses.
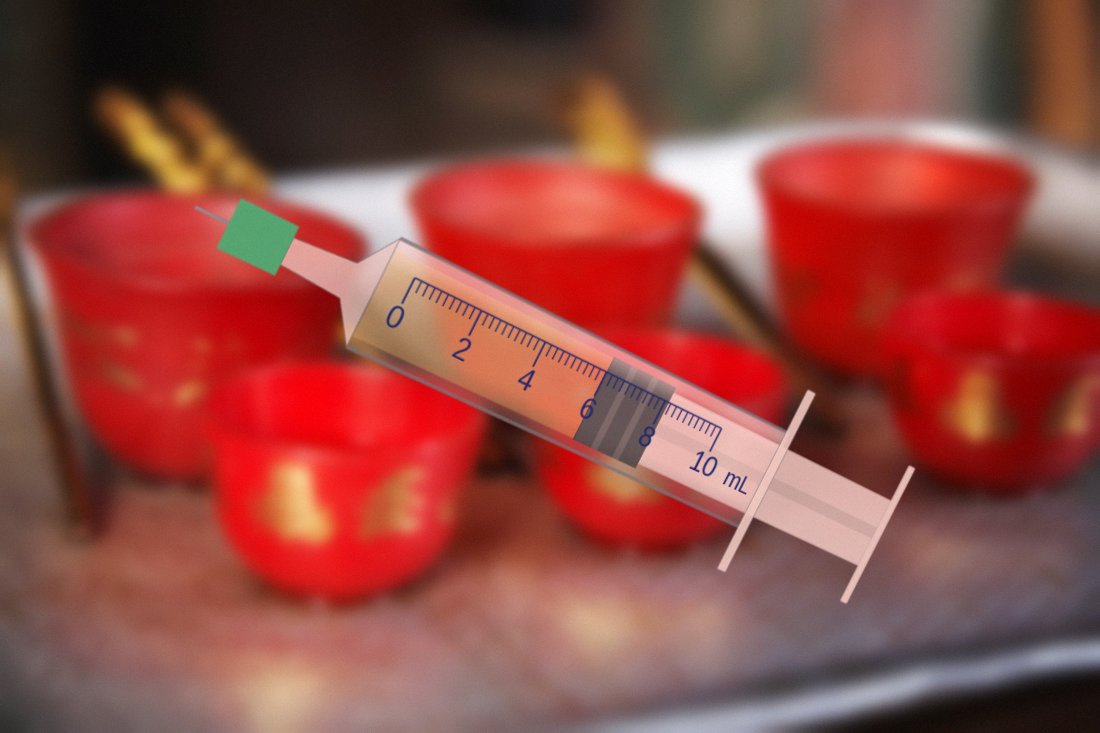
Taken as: 6 (mL)
